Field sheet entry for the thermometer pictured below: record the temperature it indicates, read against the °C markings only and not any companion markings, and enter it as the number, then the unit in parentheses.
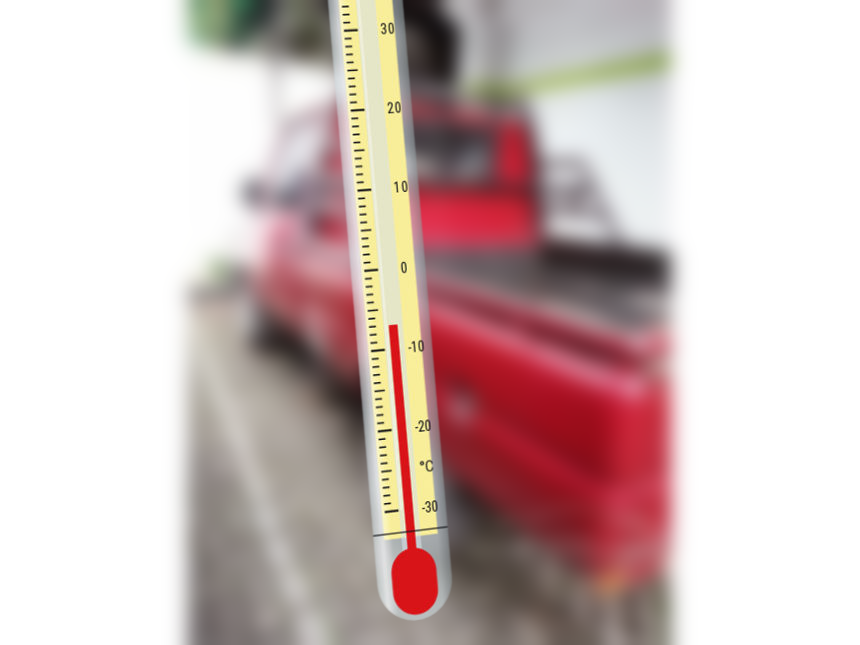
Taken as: -7 (°C)
